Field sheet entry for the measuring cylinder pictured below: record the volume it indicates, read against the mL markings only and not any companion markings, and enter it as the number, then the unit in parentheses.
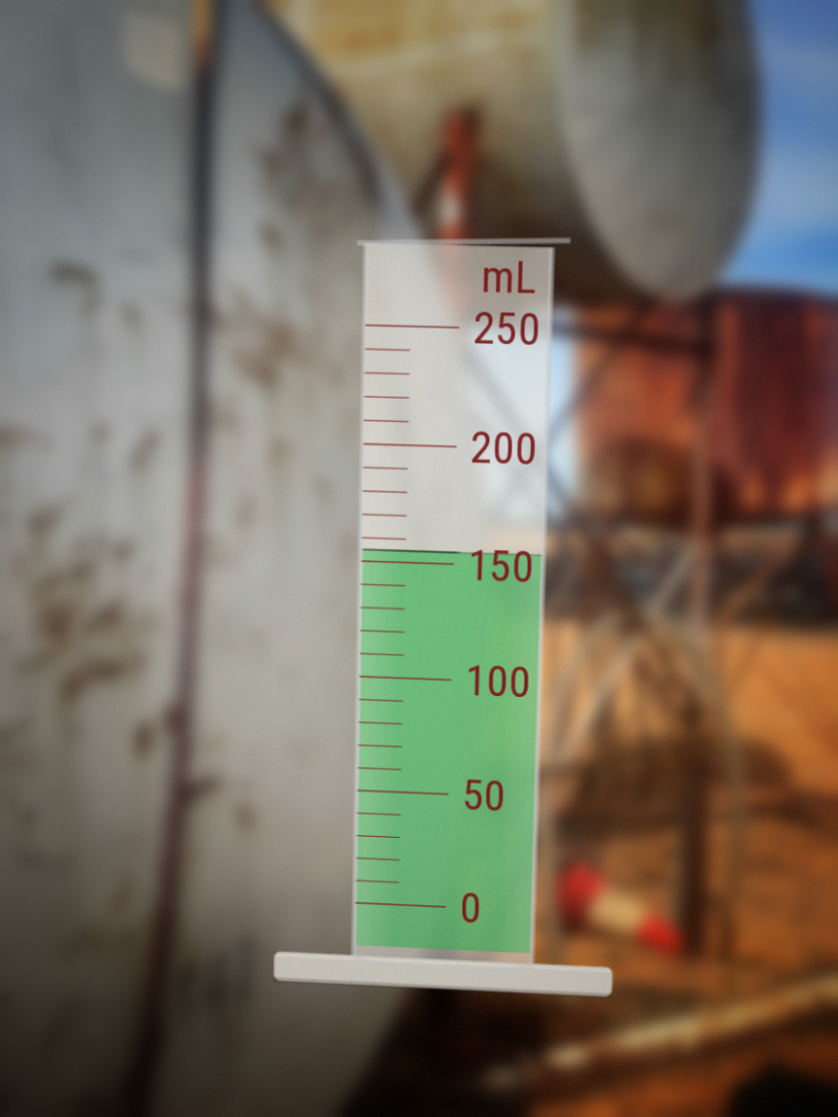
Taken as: 155 (mL)
